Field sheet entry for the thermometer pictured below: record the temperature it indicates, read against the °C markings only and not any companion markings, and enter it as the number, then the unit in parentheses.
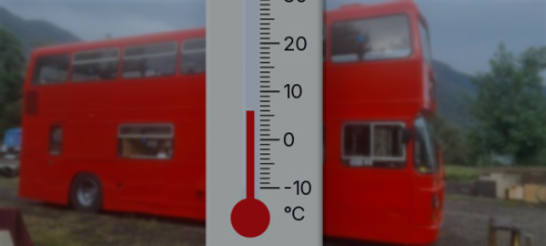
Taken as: 6 (°C)
